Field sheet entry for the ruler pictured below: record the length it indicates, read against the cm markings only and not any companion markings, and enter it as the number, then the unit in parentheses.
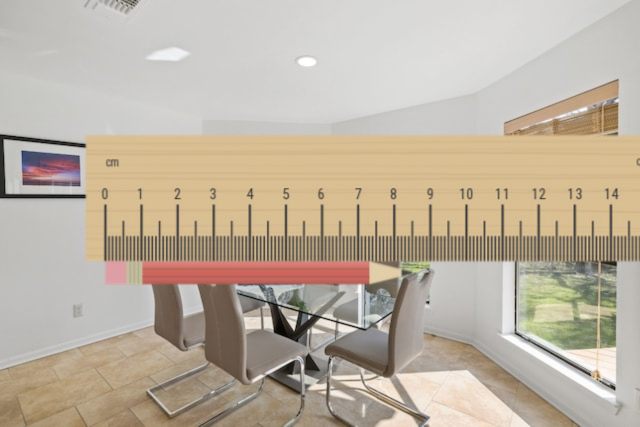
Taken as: 8.5 (cm)
